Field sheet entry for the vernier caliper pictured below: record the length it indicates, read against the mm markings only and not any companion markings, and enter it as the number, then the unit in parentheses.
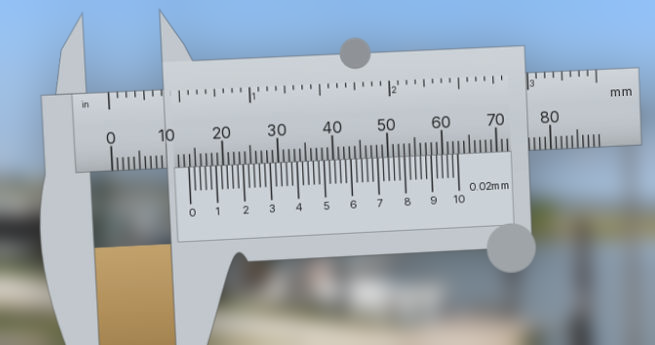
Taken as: 13.8 (mm)
